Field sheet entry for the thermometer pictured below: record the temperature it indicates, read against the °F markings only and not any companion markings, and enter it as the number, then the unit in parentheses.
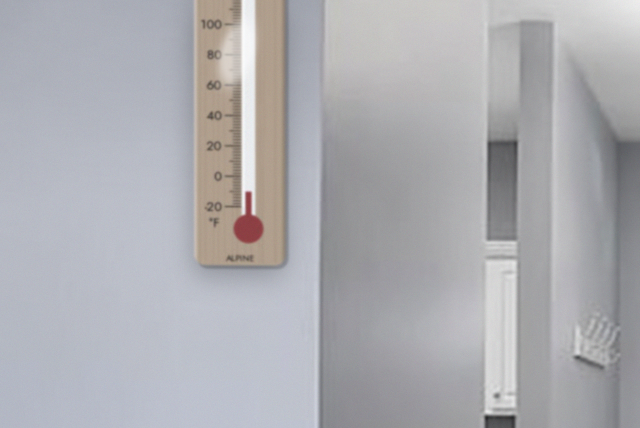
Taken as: -10 (°F)
